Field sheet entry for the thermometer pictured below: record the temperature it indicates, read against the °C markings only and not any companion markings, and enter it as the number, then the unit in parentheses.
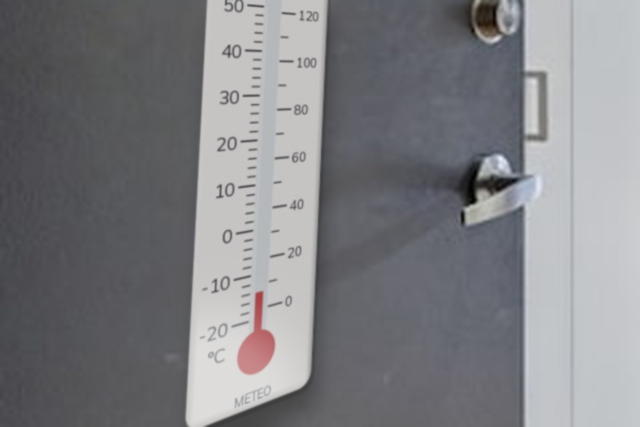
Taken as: -14 (°C)
